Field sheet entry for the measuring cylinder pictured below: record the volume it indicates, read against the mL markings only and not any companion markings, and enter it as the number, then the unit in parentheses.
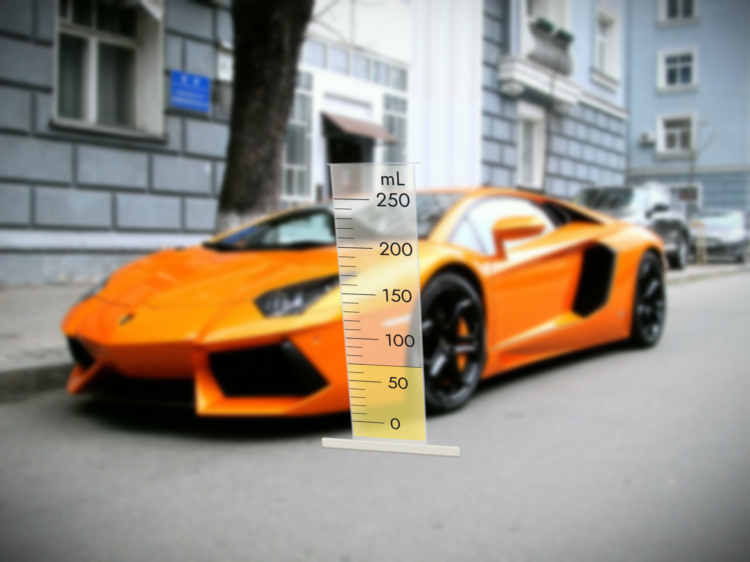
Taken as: 70 (mL)
